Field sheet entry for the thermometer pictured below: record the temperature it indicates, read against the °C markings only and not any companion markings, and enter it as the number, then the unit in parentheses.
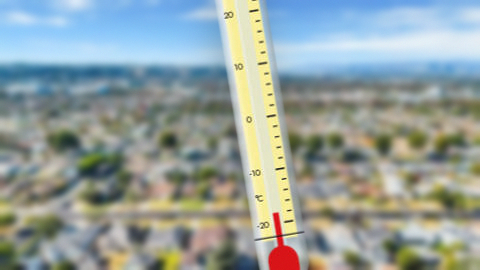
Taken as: -18 (°C)
